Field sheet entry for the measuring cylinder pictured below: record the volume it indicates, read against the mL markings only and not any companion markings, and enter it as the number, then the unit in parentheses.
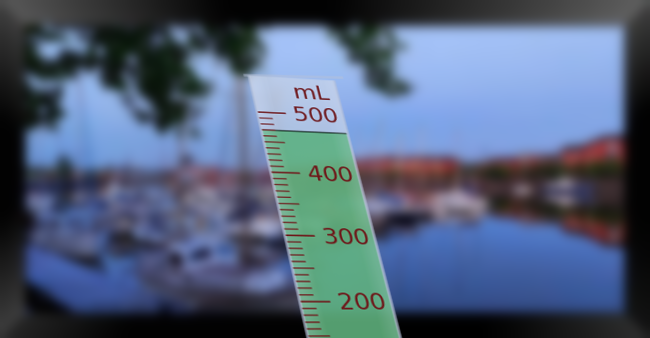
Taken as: 470 (mL)
